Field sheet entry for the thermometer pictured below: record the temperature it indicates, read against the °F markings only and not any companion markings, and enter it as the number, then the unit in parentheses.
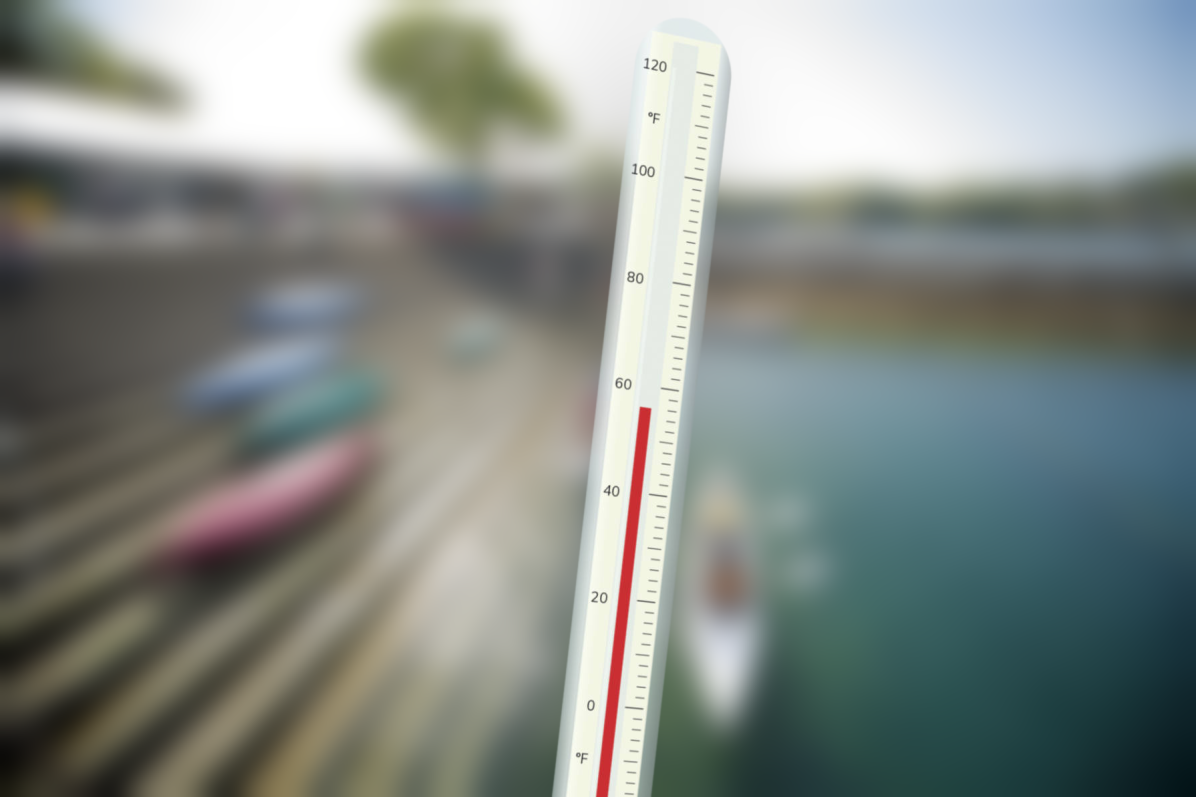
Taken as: 56 (°F)
